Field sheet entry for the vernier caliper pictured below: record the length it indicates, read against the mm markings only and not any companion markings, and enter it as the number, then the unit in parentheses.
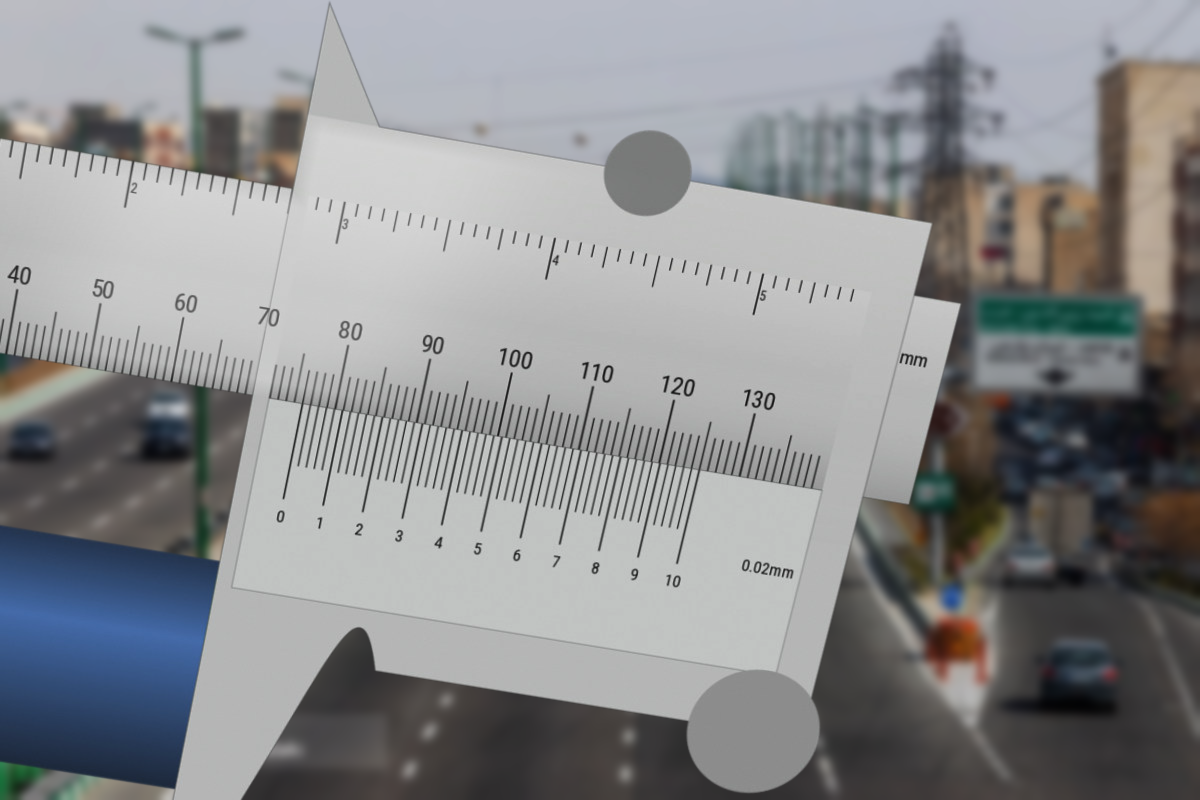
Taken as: 76.0 (mm)
